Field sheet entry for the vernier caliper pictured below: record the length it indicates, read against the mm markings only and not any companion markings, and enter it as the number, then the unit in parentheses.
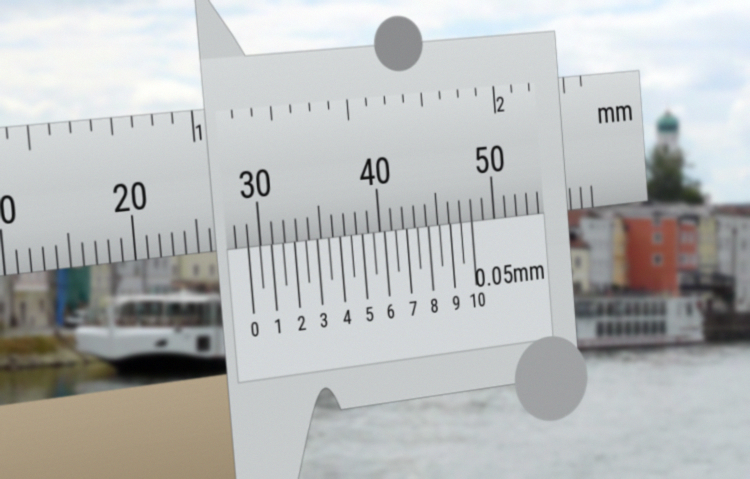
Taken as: 29.0 (mm)
